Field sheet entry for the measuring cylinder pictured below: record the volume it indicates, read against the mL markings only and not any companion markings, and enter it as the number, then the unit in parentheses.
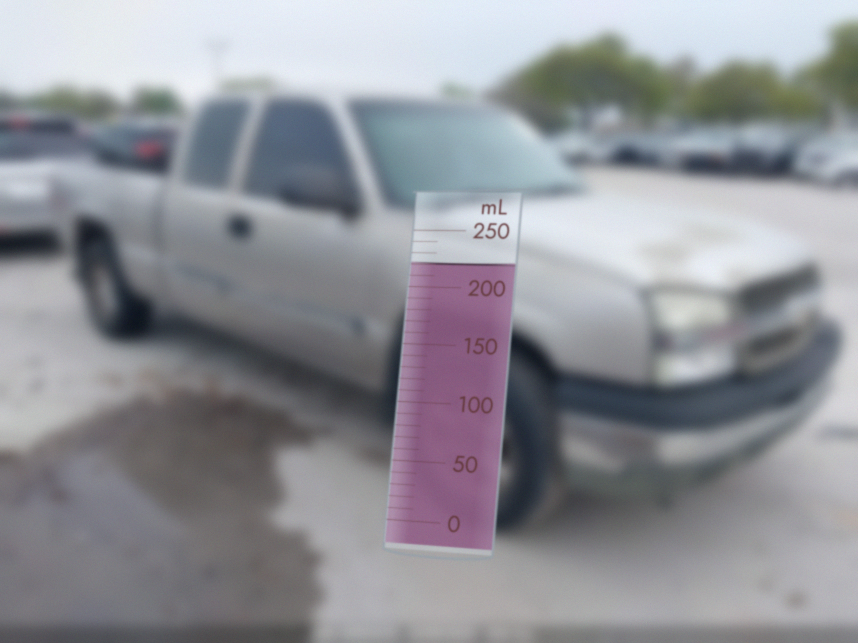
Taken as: 220 (mL)
